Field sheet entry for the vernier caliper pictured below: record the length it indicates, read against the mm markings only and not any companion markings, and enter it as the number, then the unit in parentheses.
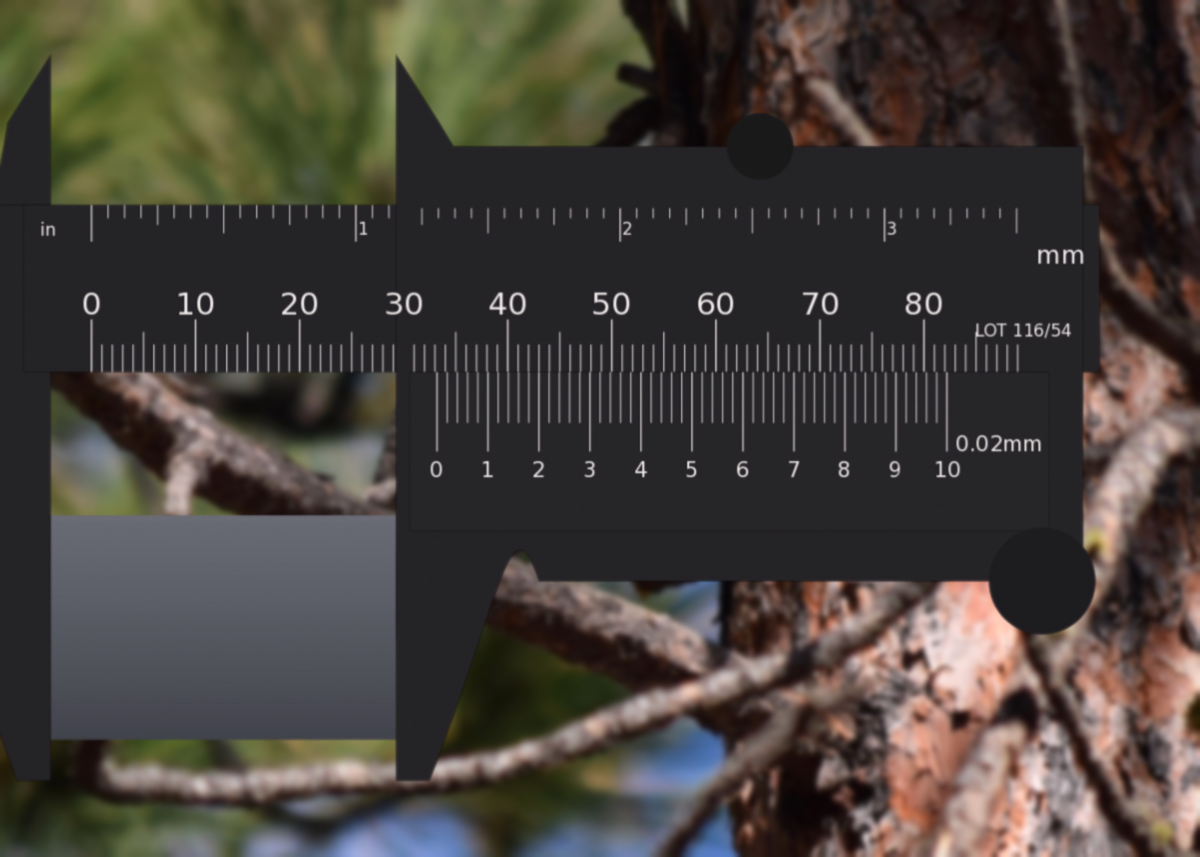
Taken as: 33.2 (mm)
